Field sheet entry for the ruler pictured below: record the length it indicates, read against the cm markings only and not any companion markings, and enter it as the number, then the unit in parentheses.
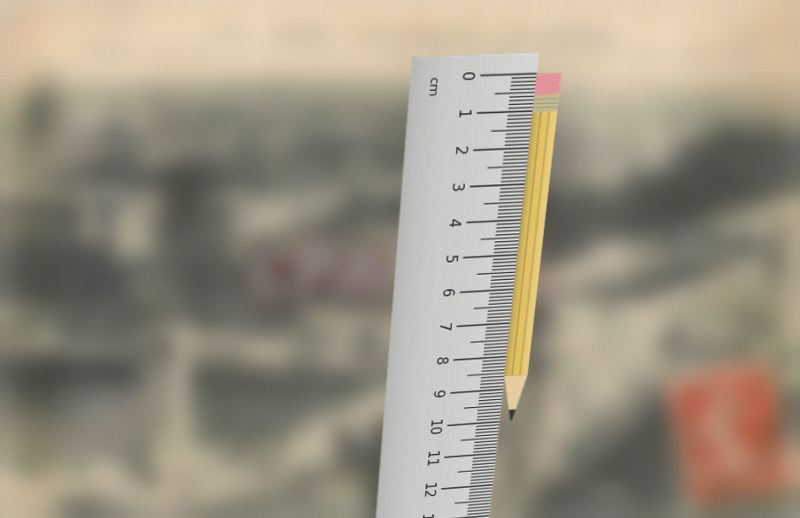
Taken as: 10 (cm)
